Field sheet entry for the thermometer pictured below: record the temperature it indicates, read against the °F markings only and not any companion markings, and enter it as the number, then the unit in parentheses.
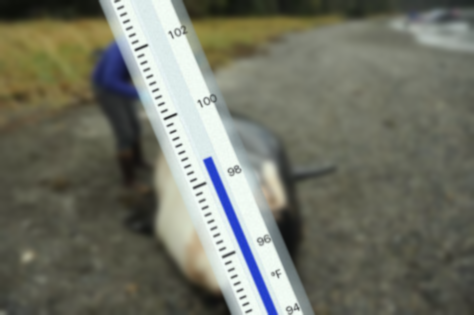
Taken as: 98.6 (°F)
